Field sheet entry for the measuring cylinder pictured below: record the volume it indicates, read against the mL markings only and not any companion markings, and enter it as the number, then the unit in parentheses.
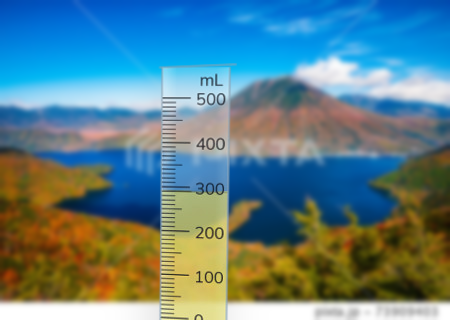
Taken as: 290 (mL)
